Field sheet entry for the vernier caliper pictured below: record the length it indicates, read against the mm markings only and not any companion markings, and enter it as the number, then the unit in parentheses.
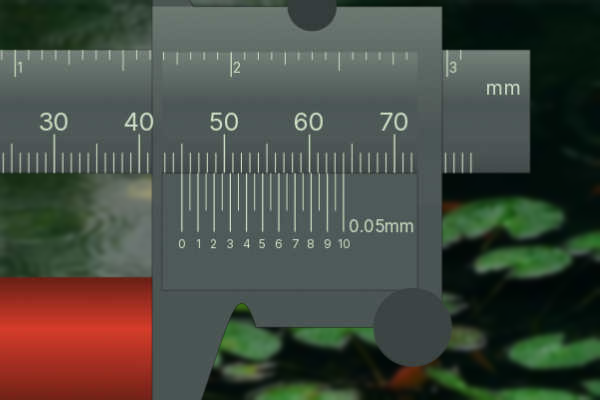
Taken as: 45.0 (mm)
